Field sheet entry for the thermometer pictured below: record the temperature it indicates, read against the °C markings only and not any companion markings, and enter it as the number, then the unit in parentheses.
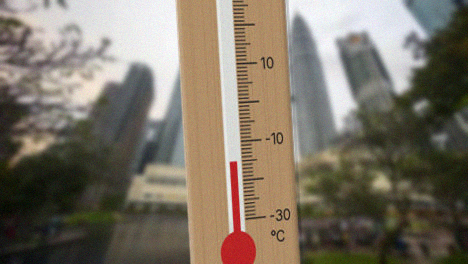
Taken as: -15 (°C)
